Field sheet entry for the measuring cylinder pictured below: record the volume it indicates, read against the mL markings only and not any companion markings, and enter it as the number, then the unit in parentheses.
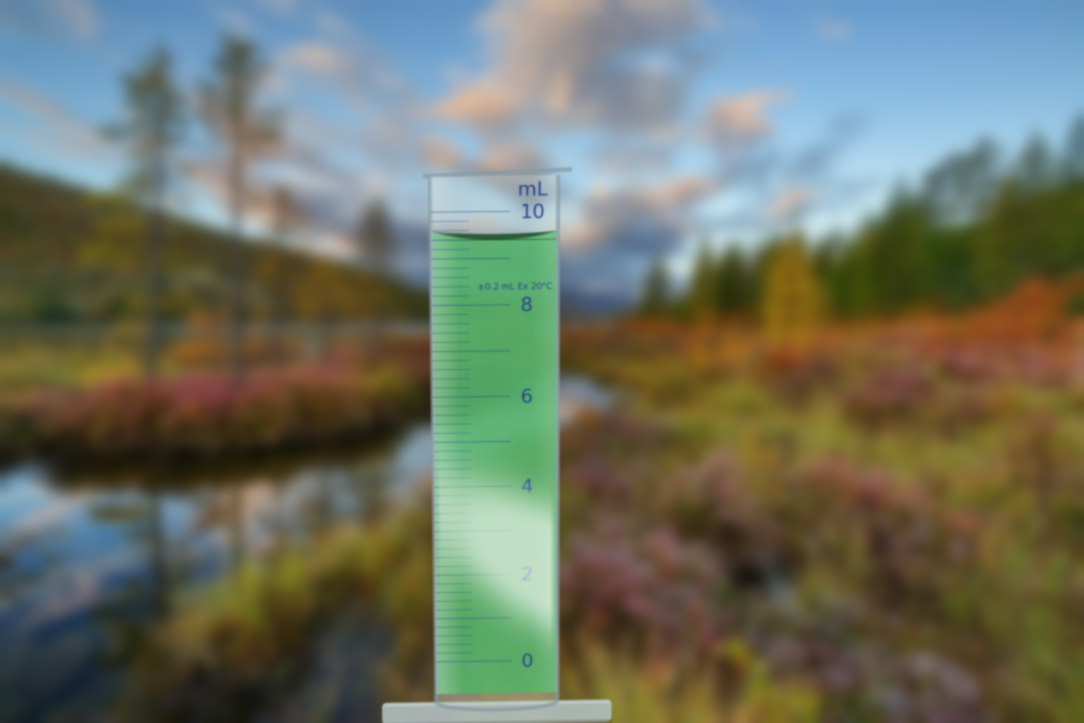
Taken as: 9.4 (mL)
